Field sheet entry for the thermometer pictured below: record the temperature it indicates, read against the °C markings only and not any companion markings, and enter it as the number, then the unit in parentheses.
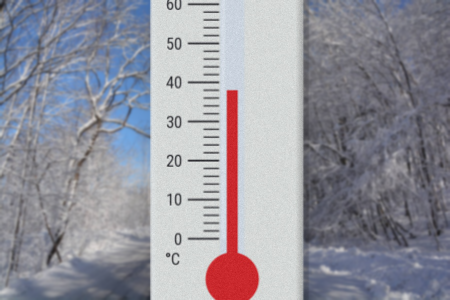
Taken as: 38 (°C)
